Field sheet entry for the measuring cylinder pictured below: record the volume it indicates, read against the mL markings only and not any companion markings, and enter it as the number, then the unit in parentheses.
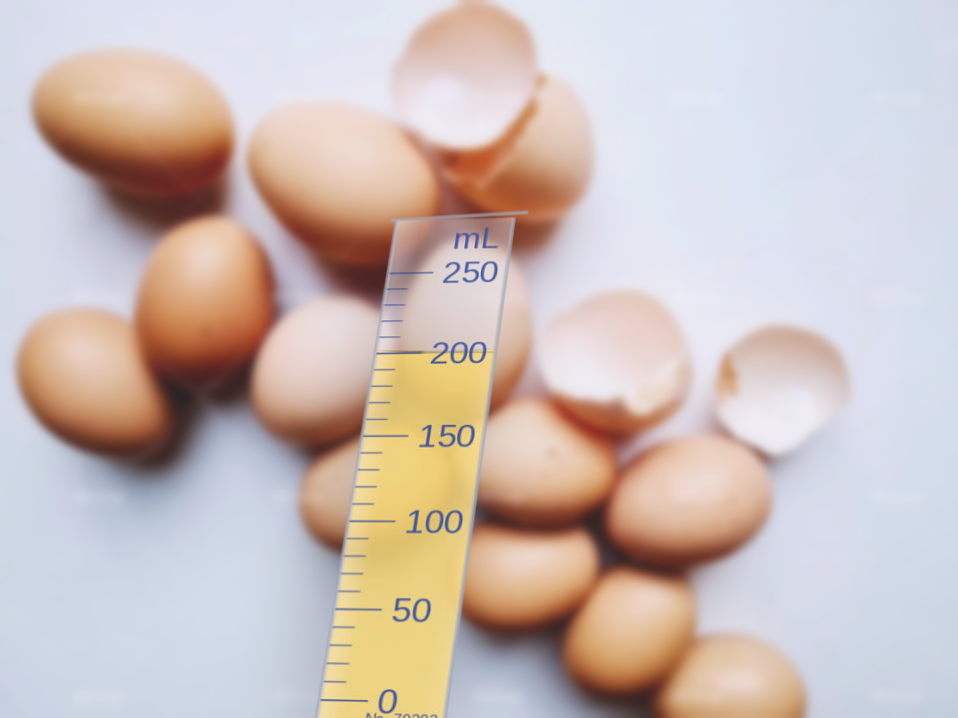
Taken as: 200 (mL)
